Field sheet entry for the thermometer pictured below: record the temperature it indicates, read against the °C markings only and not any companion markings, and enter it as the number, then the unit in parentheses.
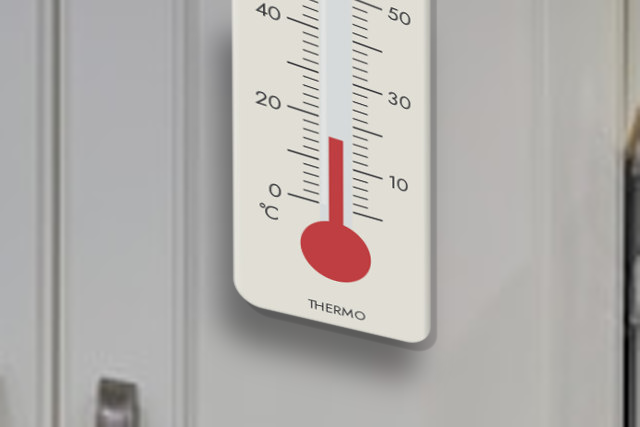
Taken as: 16 (°C)
